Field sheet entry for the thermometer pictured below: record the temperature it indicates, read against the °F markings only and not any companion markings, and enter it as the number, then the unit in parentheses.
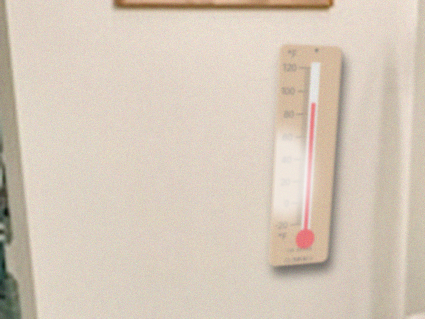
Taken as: 90 (°F)
